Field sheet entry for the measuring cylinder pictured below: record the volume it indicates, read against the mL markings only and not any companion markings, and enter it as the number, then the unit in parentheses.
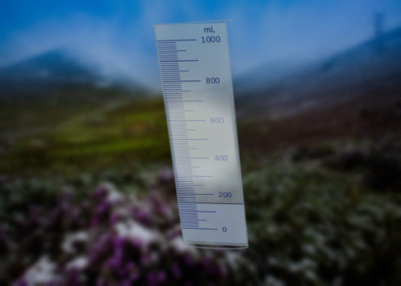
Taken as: 150 (mL)
